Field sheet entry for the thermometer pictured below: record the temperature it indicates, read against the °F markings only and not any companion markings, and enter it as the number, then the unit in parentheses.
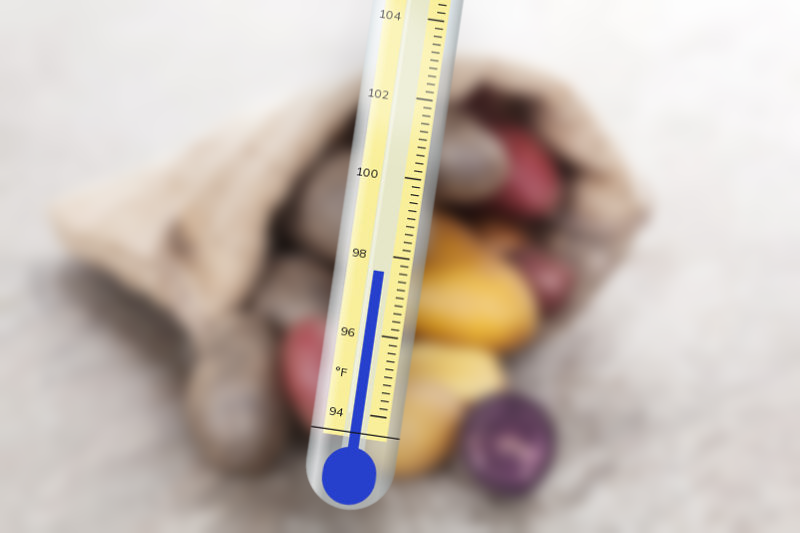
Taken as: 97.6 (°F)
